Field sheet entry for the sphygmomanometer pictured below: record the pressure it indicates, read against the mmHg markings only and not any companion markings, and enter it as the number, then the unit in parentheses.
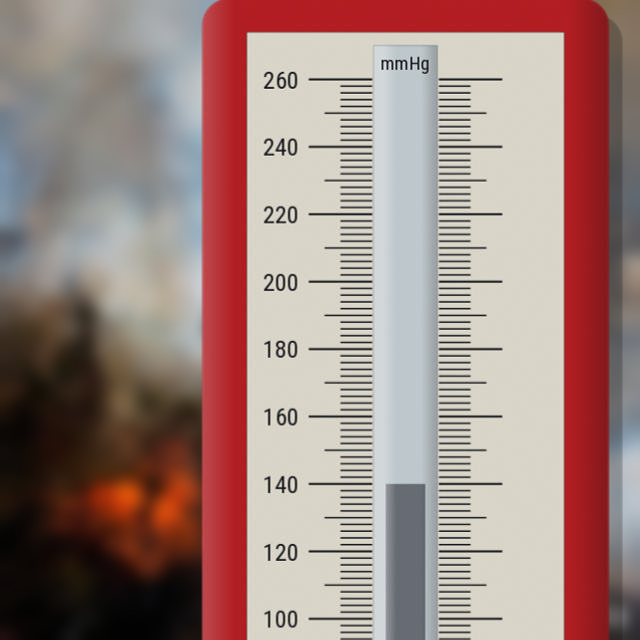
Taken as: 140 (mmHg)
